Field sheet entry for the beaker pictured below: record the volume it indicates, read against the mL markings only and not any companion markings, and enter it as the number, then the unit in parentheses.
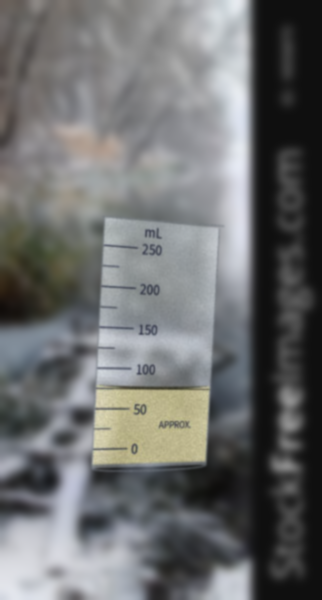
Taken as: 75 (mL)
